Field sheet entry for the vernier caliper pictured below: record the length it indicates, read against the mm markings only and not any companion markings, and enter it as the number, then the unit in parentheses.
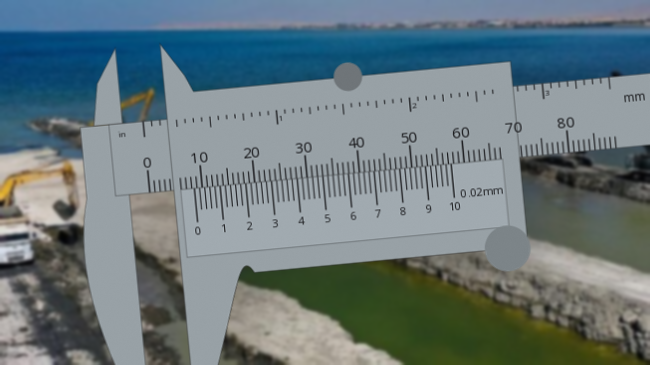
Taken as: 8.5 (mm)
